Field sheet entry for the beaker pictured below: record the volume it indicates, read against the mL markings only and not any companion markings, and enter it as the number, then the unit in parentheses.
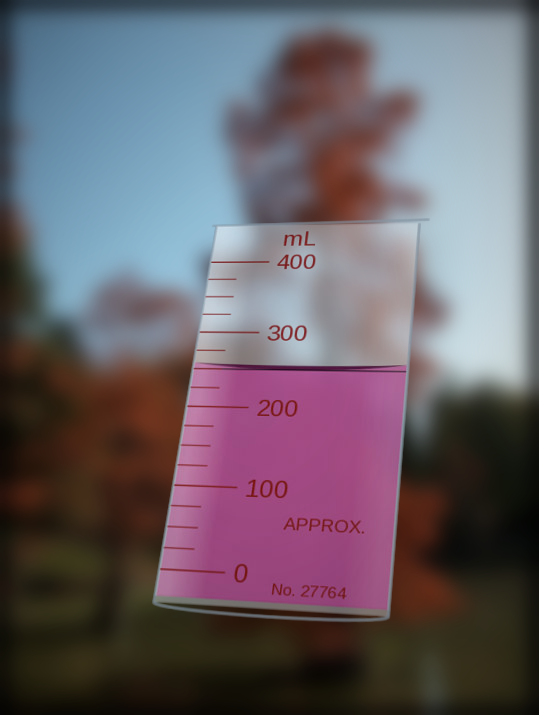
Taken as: 250 (mL)
